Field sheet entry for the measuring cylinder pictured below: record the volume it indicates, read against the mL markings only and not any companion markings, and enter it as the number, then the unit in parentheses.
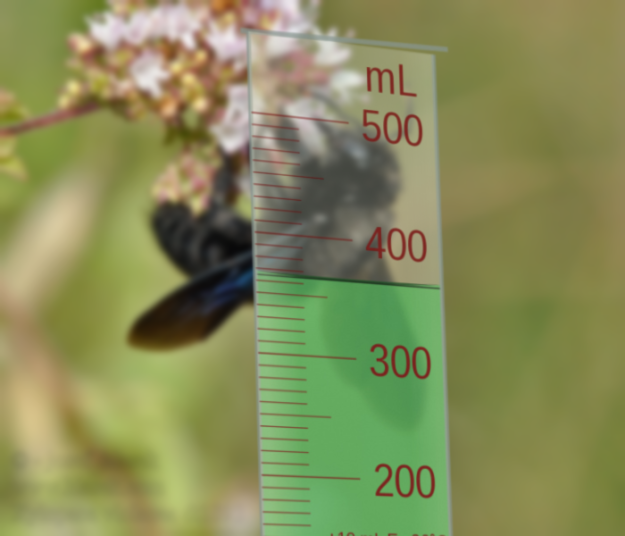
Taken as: 365 (mL)
